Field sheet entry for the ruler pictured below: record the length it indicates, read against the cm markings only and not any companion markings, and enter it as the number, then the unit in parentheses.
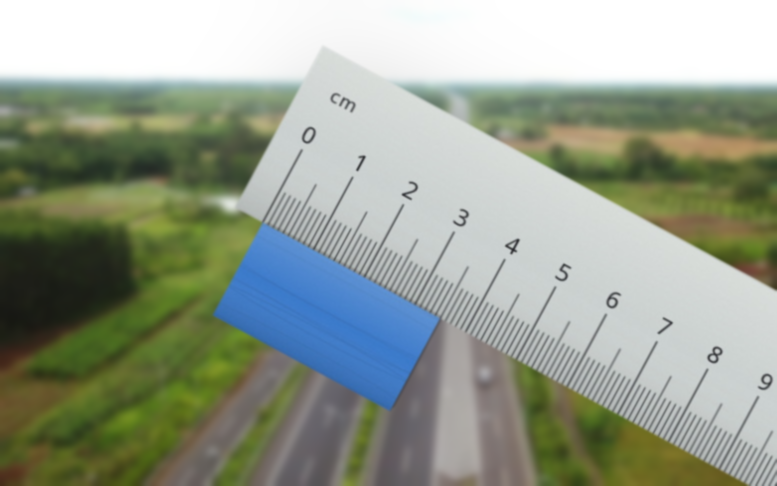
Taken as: 3.5 (cm)
